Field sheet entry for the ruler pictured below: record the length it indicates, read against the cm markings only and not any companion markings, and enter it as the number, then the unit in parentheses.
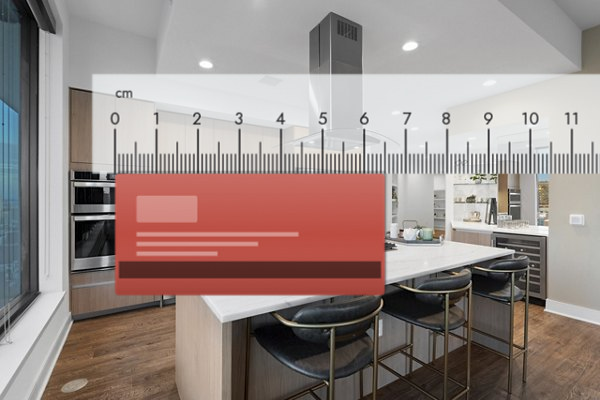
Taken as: 6.5 (cm)
